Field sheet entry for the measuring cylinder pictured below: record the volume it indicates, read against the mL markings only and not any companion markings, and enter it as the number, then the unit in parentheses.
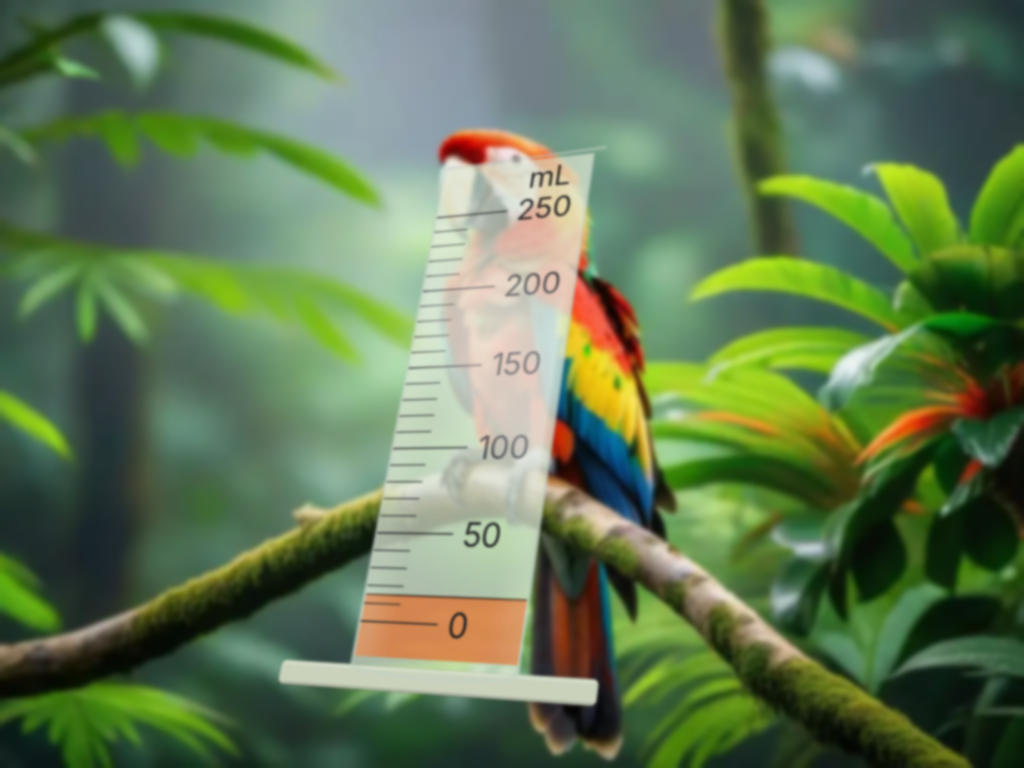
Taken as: 15 (mL)
